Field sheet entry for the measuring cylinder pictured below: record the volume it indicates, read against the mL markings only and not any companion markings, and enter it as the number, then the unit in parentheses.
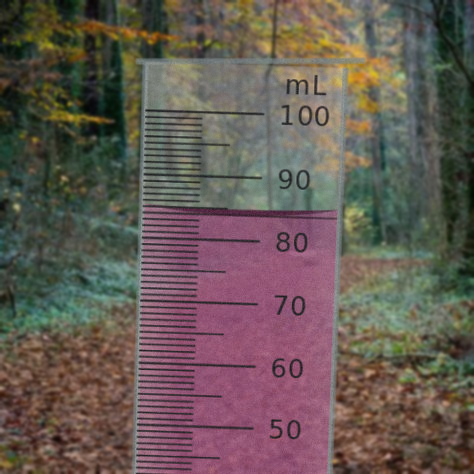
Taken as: 84 (mL)
